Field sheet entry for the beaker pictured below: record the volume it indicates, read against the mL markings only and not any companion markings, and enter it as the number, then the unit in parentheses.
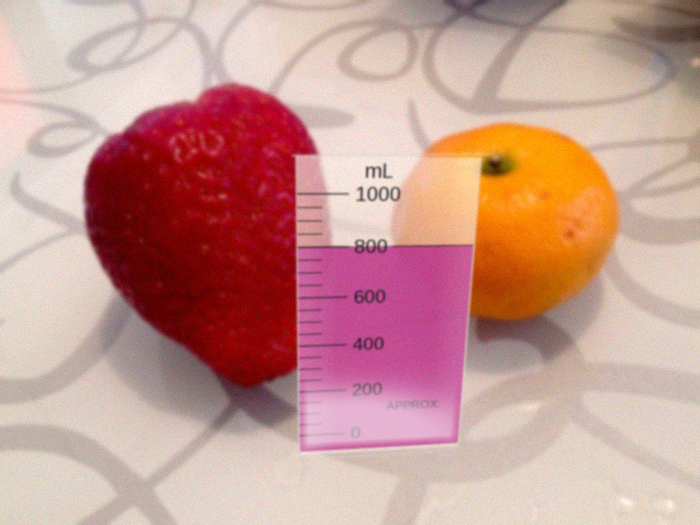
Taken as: 800 (mL)
